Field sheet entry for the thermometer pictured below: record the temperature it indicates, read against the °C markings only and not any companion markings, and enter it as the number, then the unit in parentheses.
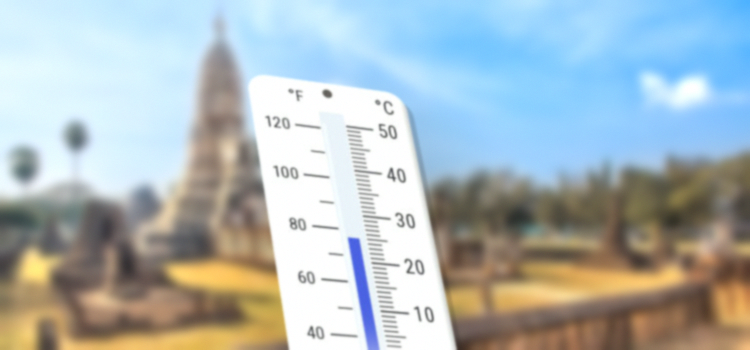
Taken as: 25 (°C)
